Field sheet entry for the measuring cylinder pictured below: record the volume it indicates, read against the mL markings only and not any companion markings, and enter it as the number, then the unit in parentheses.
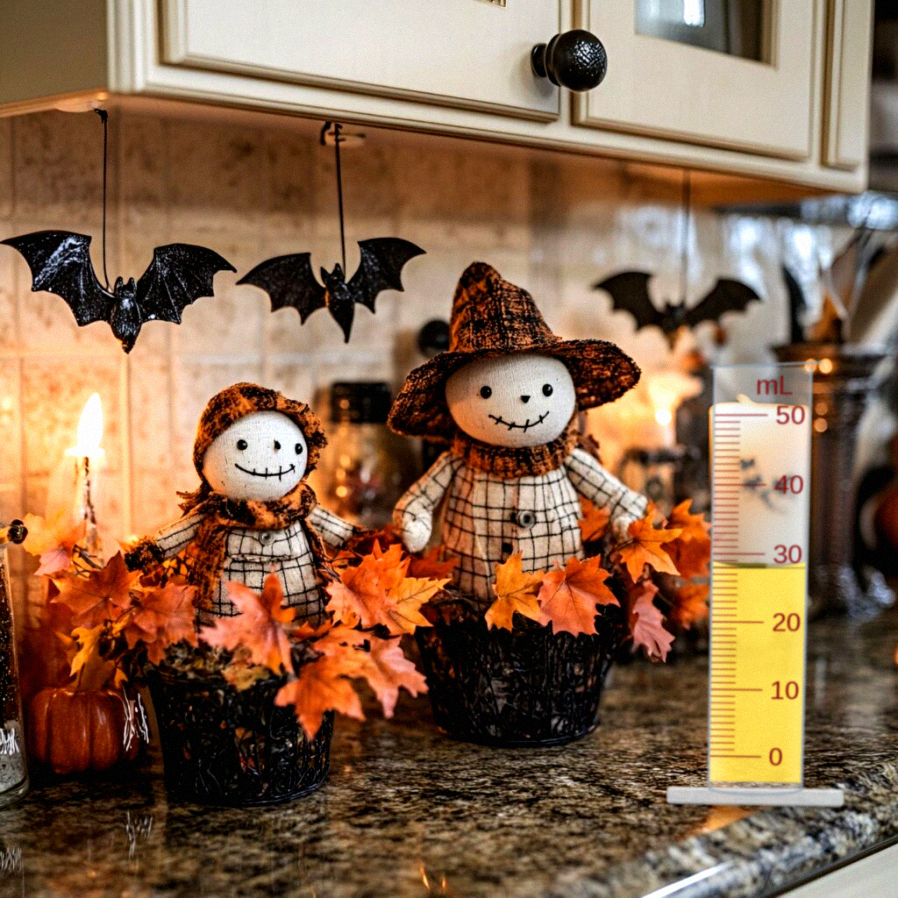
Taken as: 28 (mL)
